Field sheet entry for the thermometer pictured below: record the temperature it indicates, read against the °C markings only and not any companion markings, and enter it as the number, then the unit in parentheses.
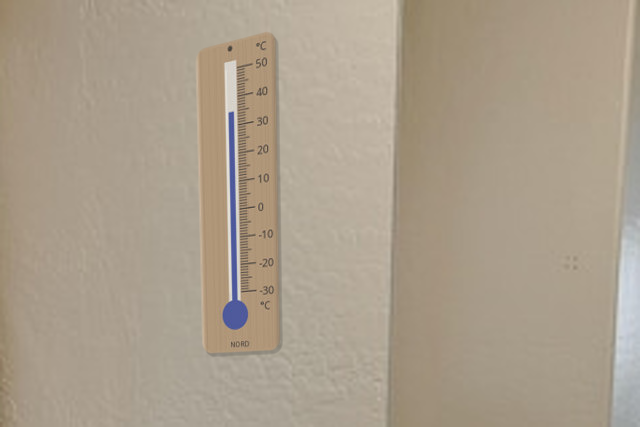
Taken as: 35 (°C)
